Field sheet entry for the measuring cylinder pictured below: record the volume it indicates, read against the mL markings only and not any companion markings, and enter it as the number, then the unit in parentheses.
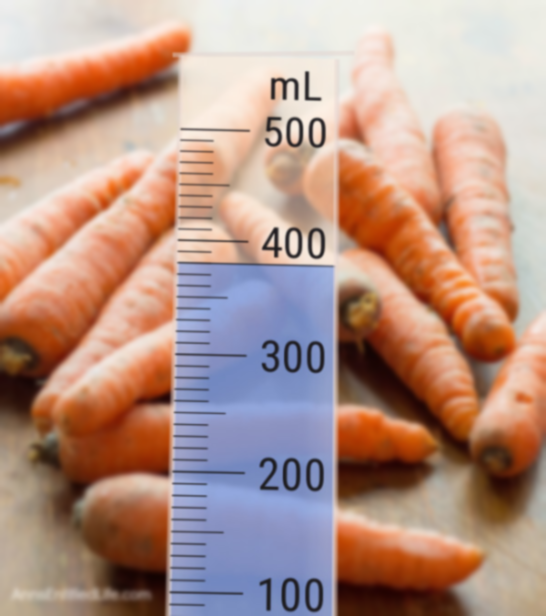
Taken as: 380 (mL)
